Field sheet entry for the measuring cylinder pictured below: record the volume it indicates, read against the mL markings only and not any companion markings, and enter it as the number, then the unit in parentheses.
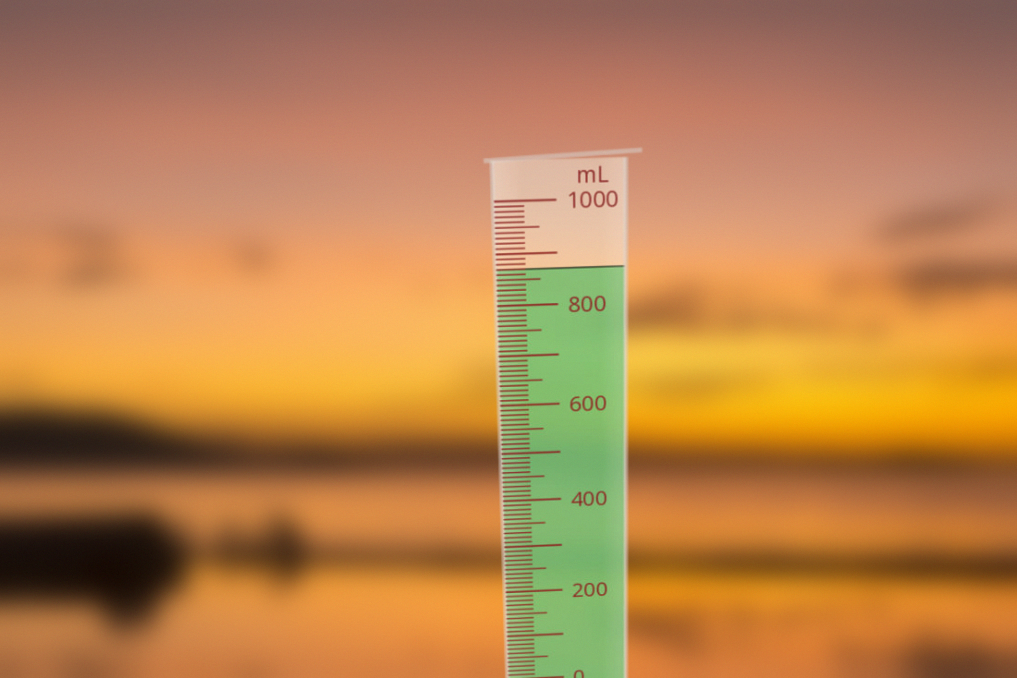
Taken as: 870 (mL)
